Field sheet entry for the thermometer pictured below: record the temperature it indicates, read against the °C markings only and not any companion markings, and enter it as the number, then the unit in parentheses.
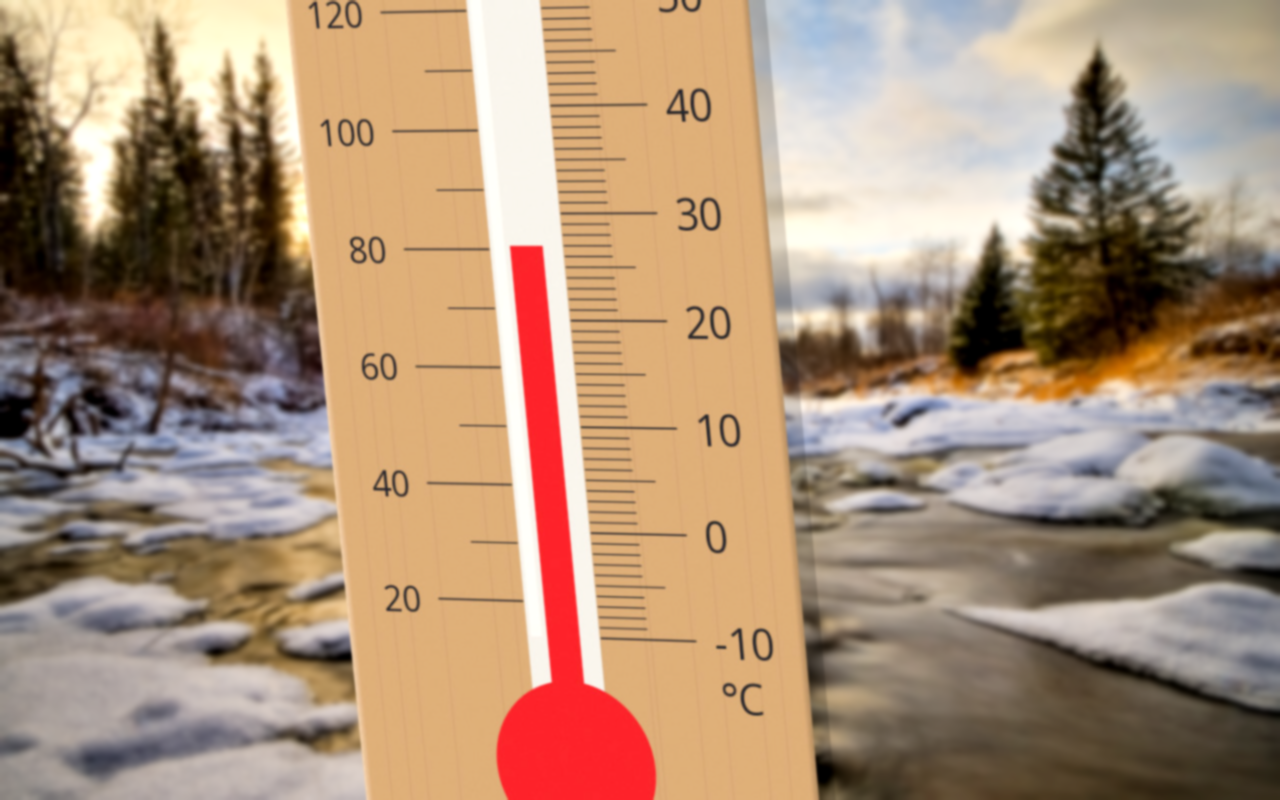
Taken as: 27 (°C)
